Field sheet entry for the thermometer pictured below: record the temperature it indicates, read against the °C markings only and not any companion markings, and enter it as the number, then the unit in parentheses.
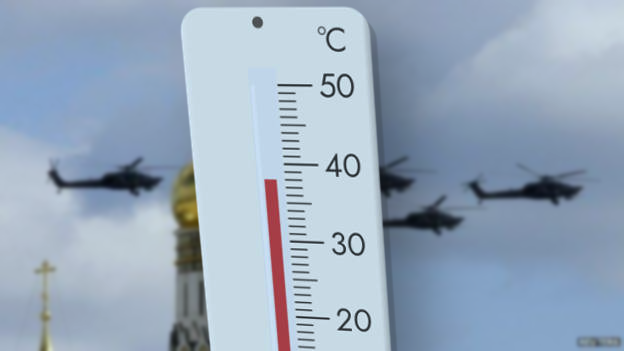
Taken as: 38 (°C)
